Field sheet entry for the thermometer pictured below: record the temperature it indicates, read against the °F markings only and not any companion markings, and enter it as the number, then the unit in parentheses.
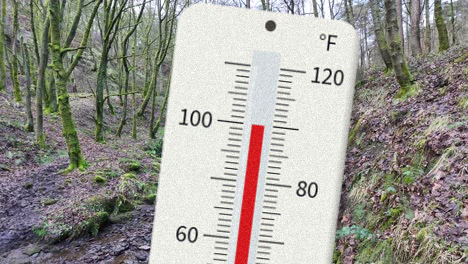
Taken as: 100 (°F)
